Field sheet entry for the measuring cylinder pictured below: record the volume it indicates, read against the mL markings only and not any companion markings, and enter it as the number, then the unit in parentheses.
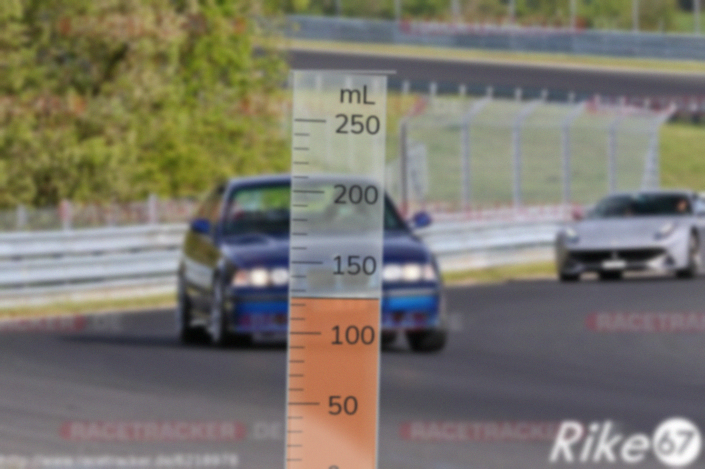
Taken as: 125 (mL)
